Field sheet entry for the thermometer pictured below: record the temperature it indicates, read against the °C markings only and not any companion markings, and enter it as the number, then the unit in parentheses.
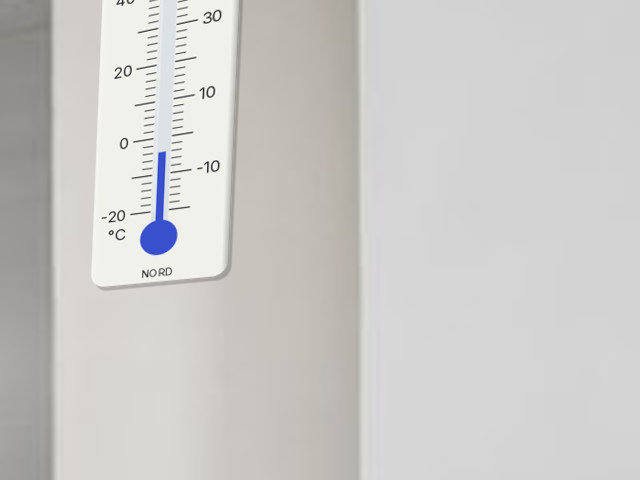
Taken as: -4 (°C)
